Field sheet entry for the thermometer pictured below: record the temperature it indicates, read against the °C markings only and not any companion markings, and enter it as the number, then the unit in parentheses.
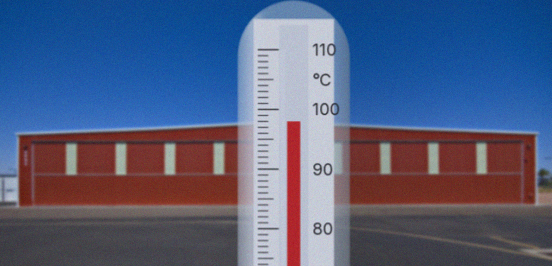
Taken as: 98 (°C)
